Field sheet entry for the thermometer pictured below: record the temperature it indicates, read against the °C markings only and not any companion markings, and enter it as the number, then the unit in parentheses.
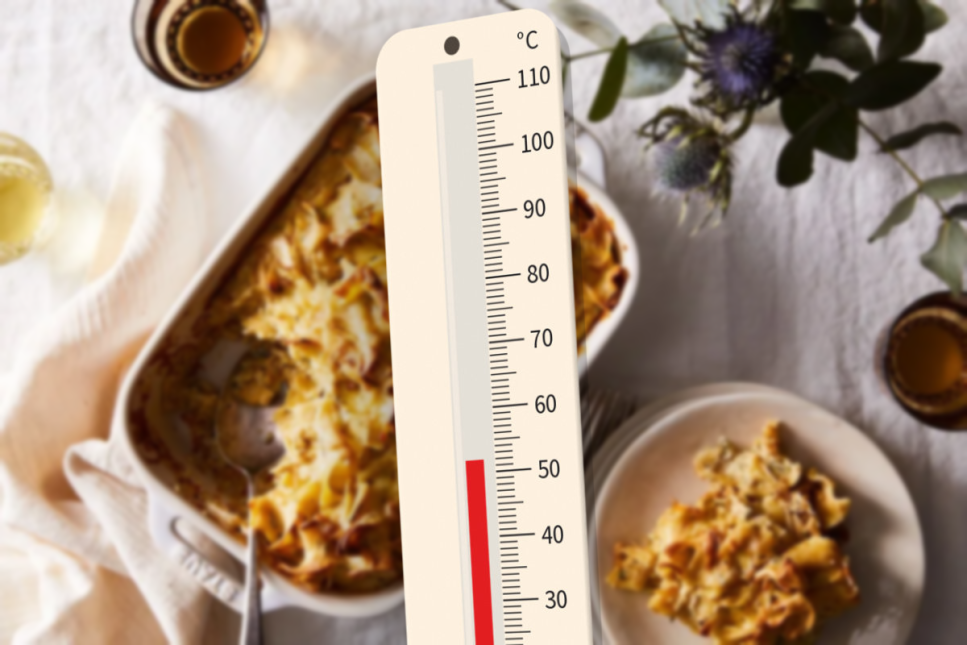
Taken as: 52 (°C)
